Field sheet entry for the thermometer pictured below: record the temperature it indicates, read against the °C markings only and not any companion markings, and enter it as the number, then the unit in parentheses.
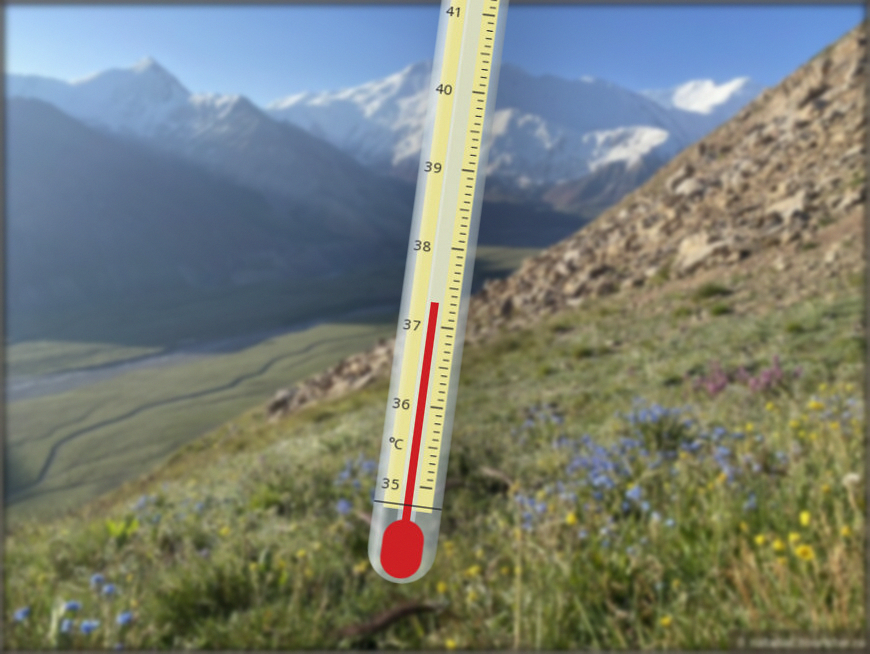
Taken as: 37.3 (°C)
